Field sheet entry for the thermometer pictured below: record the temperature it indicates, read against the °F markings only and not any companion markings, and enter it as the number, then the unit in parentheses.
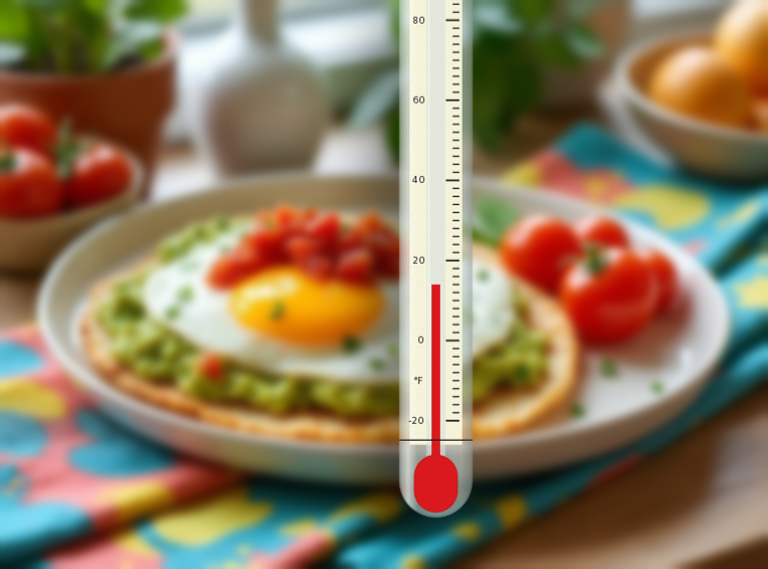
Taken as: 14 (°F)
